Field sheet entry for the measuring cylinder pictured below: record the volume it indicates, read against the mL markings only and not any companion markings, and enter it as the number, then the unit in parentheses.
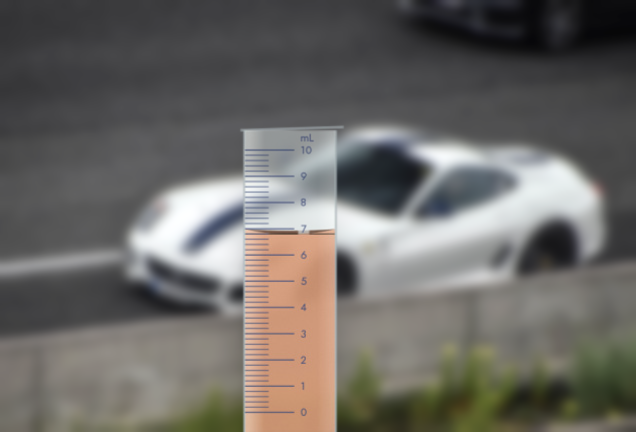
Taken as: 6.8 (mL)
